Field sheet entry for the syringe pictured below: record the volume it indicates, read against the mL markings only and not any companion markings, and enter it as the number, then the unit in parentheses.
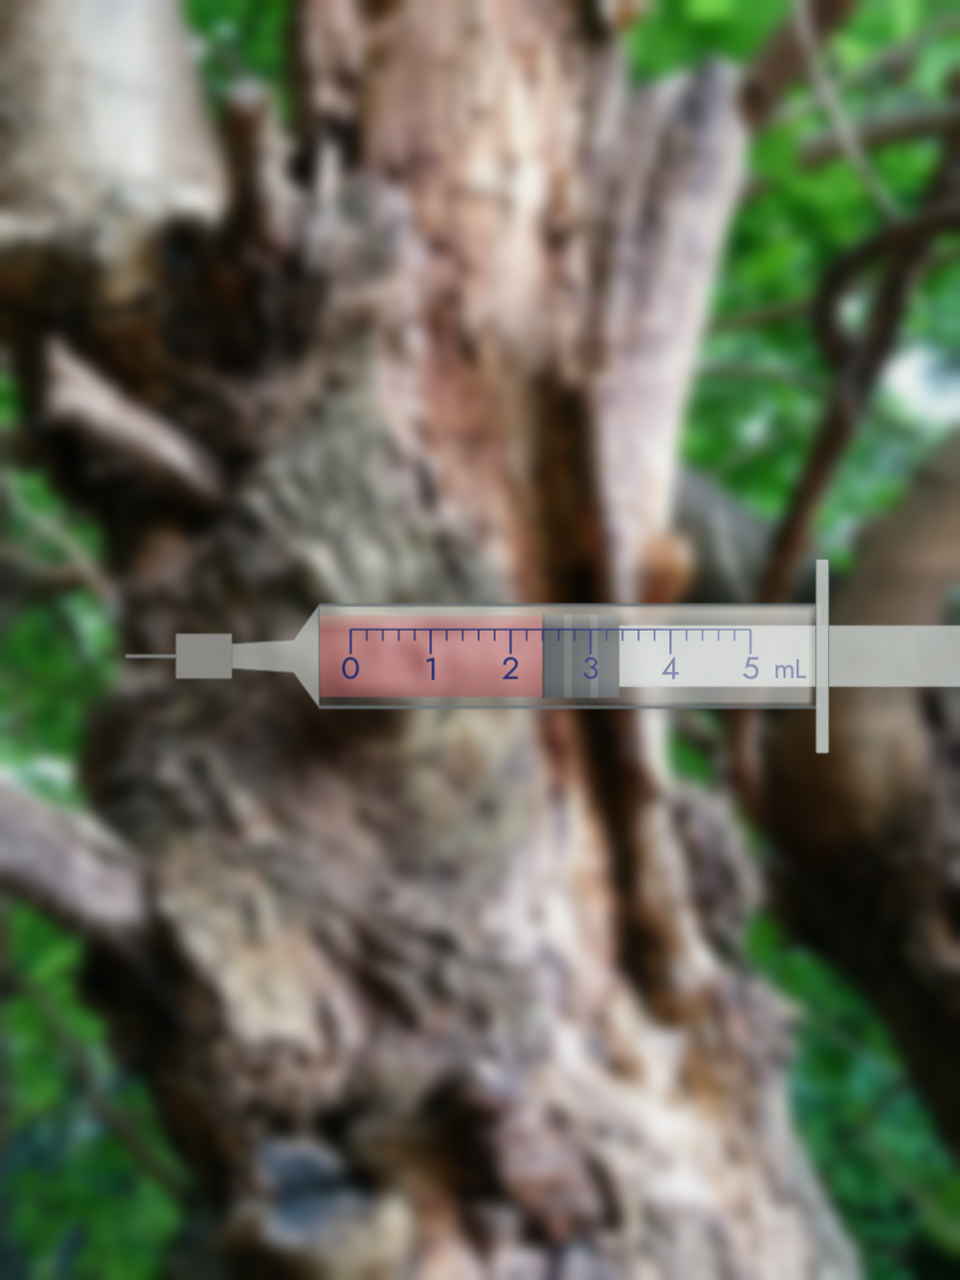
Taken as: 2.4 (mL)
